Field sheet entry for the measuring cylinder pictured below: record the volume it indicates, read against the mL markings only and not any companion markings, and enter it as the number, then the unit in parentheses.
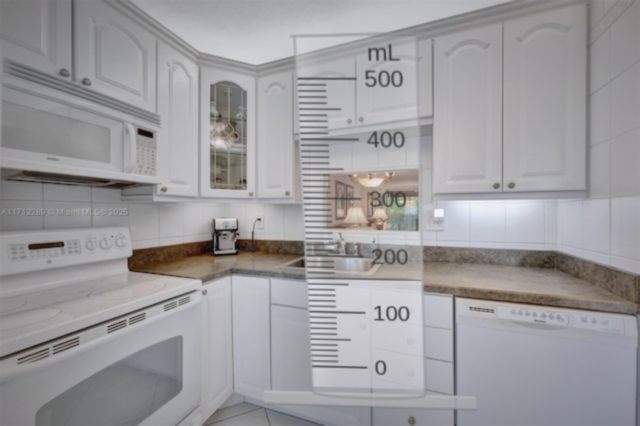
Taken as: 160 (mL)
